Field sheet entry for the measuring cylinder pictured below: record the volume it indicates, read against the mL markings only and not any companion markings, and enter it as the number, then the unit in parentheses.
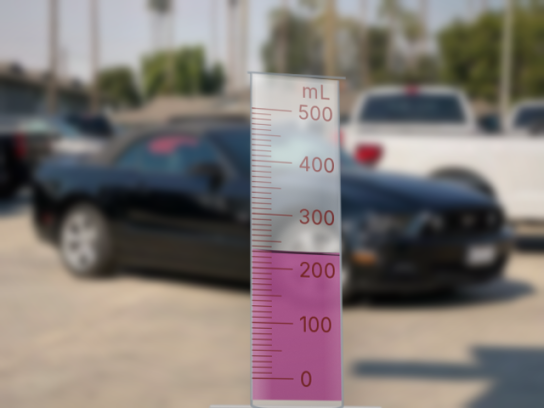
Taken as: 230 (mL)
